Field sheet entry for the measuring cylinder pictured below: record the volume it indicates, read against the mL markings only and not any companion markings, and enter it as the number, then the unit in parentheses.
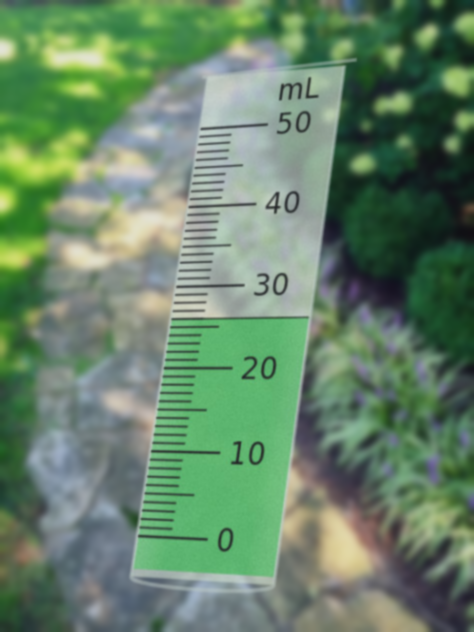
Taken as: 26 (mL)
